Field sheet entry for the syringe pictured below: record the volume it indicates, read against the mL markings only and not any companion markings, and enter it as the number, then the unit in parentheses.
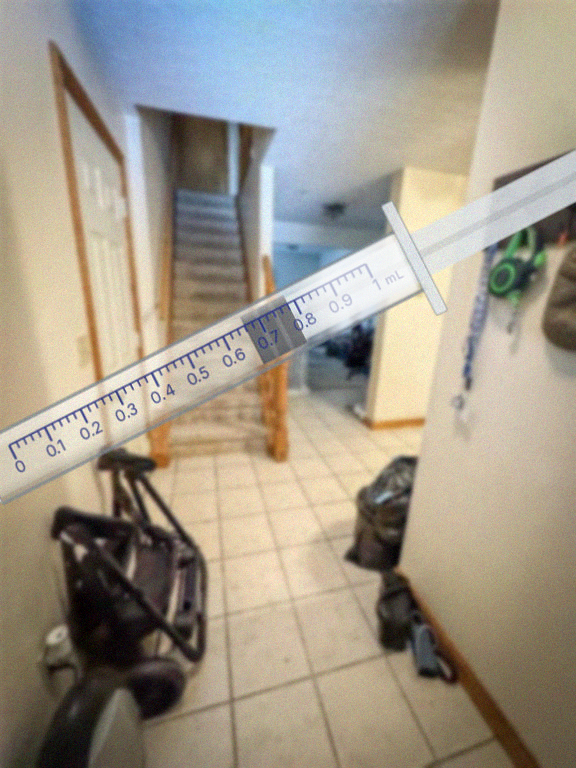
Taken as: 0.66 (mL)
